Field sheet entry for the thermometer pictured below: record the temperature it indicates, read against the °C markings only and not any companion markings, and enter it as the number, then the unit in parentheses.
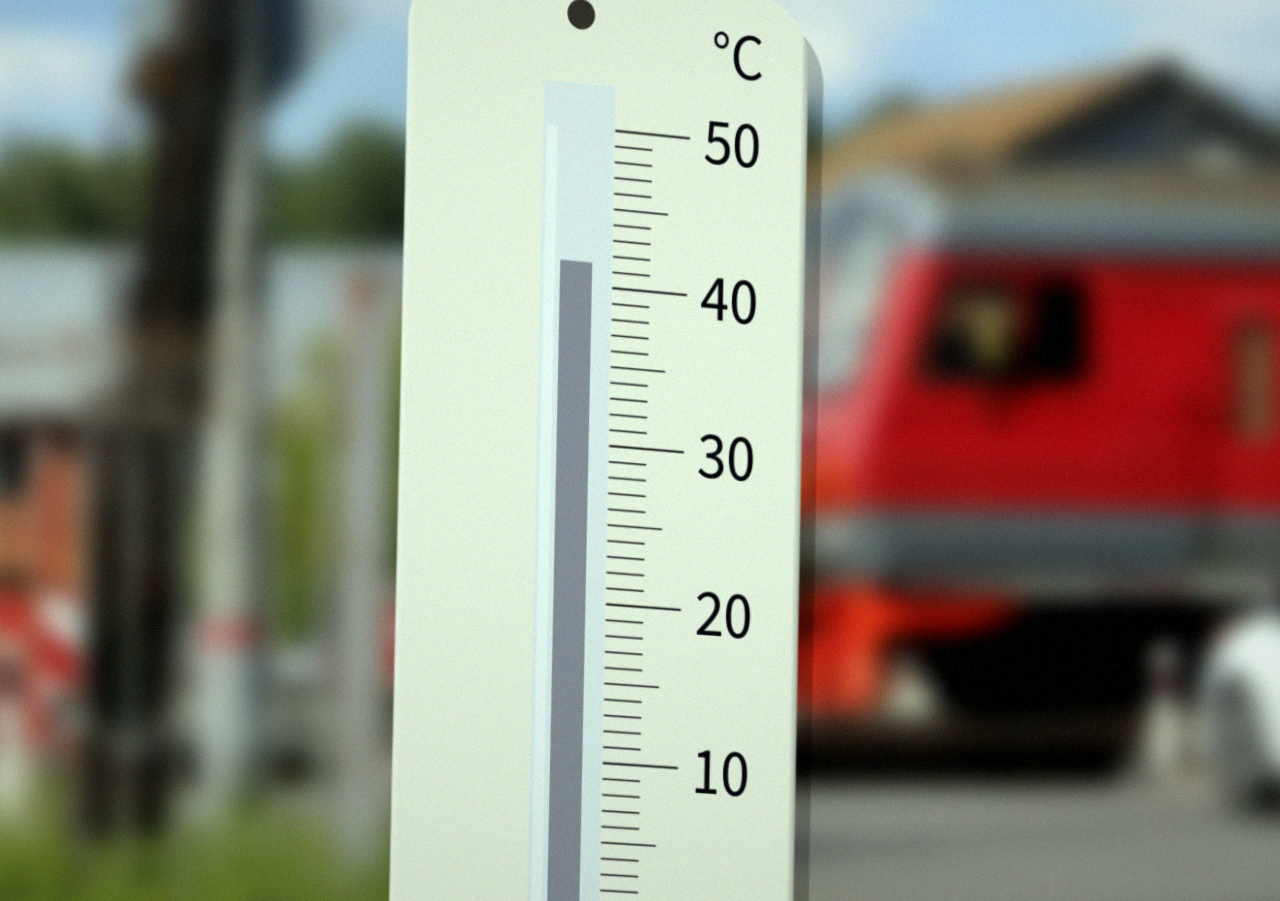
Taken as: 41.5 (°C)
